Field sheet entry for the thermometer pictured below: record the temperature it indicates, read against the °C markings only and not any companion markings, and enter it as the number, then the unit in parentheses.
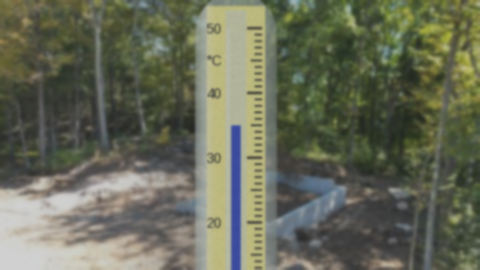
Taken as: 35 (°C)
